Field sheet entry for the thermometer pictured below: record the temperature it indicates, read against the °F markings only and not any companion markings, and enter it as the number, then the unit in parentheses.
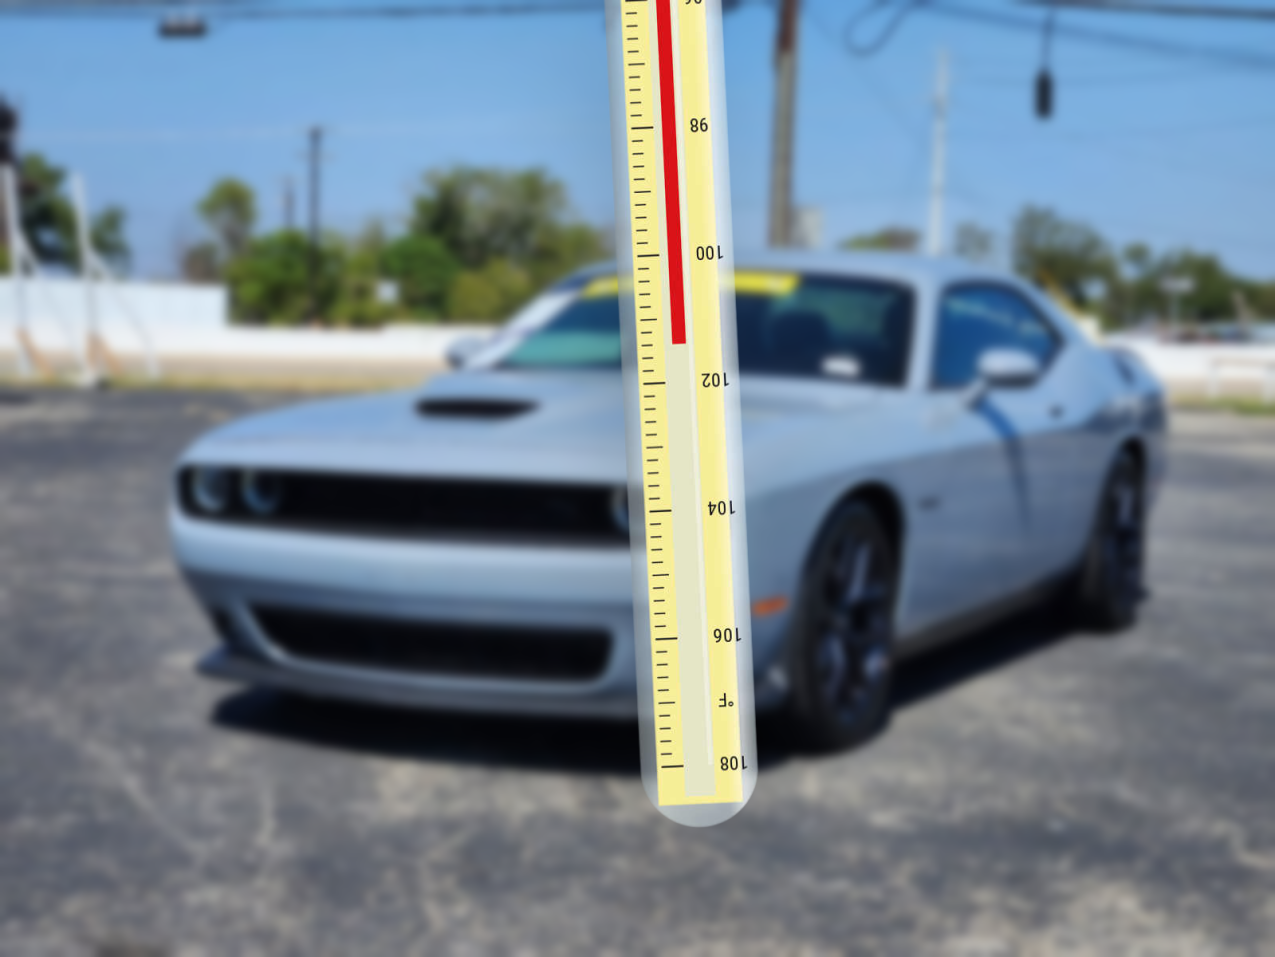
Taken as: 101.4 (°F)
